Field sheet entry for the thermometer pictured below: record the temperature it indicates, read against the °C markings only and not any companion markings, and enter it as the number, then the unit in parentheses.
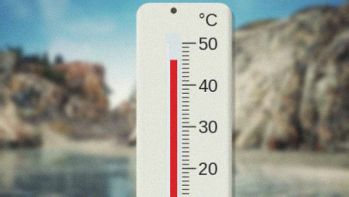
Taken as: 46 (°C)
